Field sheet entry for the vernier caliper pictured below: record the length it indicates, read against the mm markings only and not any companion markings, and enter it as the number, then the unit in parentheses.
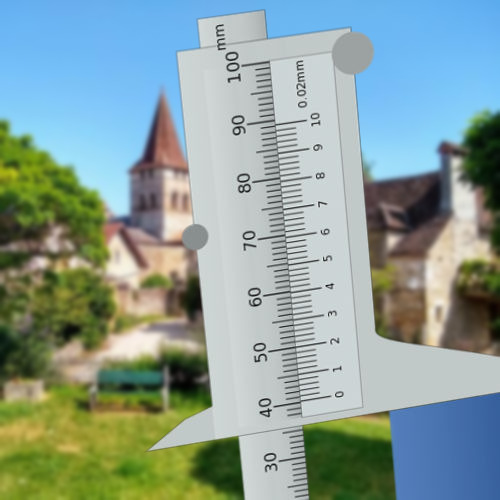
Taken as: 40.2 (mm)
